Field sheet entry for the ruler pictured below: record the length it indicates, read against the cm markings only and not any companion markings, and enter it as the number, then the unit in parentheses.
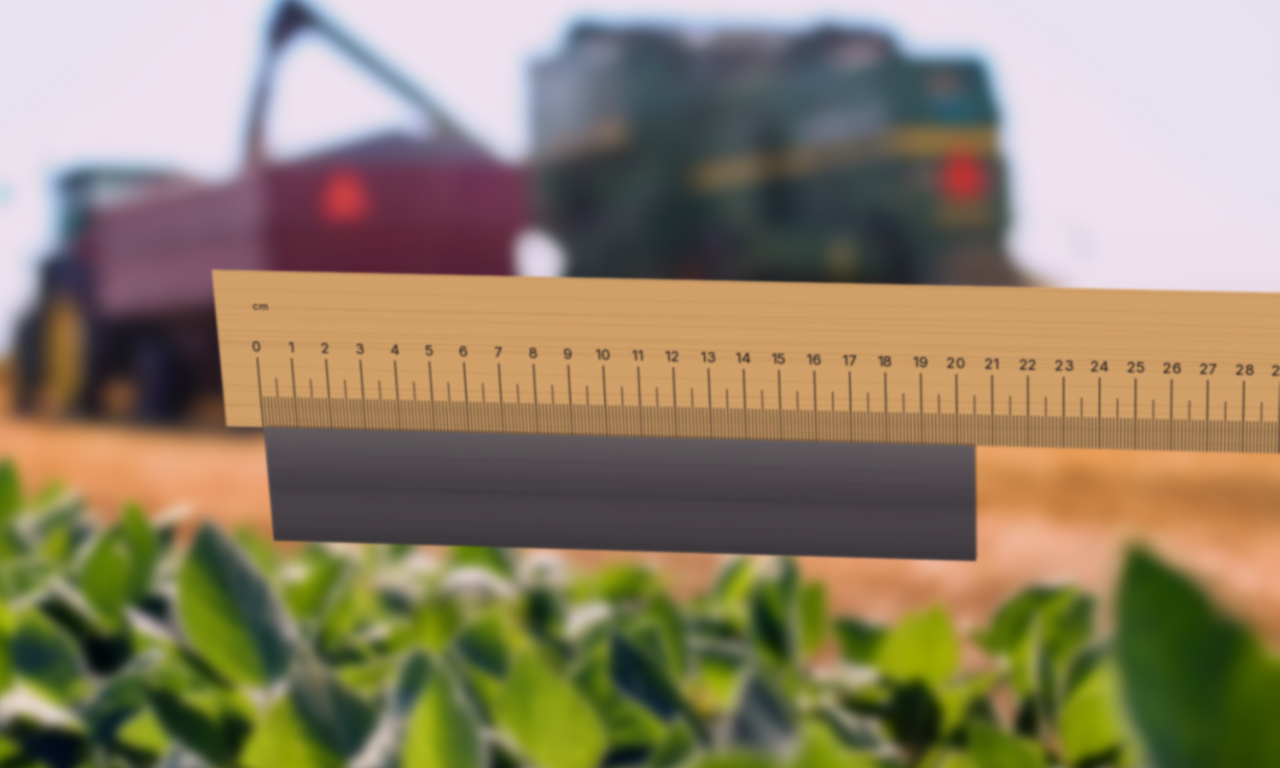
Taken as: 20.5 (cm)
